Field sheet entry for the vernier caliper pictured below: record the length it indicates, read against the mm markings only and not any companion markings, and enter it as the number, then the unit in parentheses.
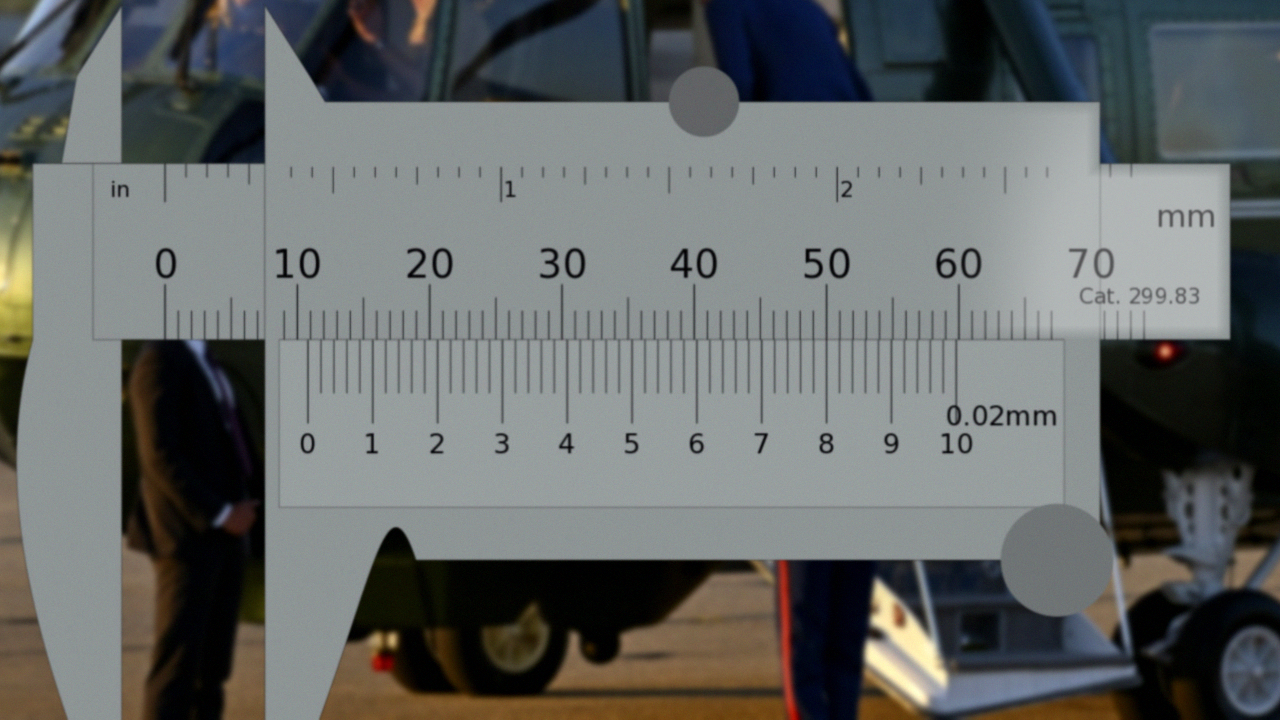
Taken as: 10.8 (mm)
